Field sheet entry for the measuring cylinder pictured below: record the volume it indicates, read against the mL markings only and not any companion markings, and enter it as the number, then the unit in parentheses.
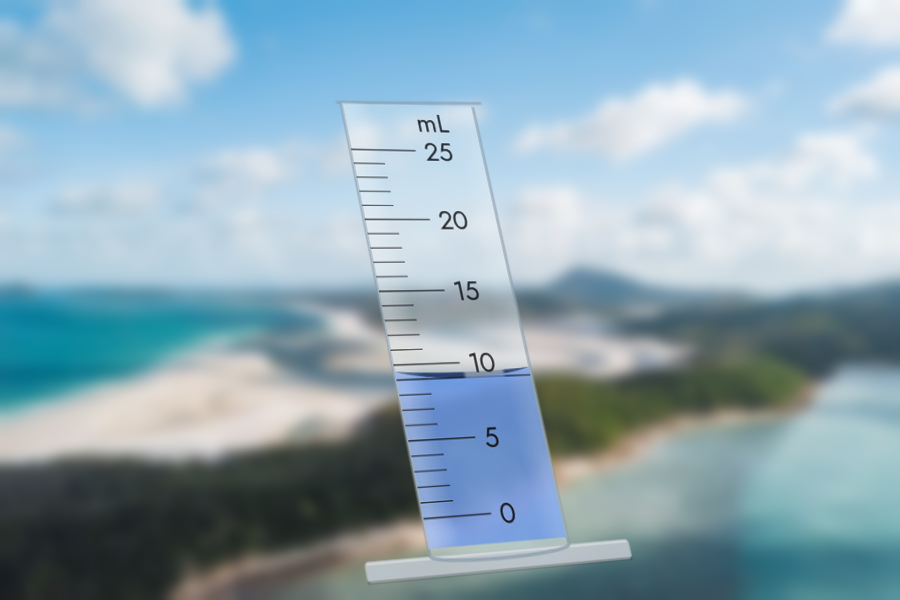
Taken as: 9 (mL)
